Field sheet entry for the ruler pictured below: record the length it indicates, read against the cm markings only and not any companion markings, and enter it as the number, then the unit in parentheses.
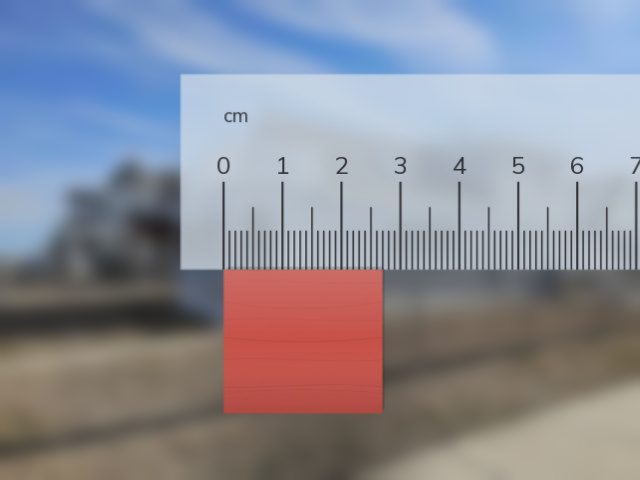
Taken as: 2.7 (cm)
